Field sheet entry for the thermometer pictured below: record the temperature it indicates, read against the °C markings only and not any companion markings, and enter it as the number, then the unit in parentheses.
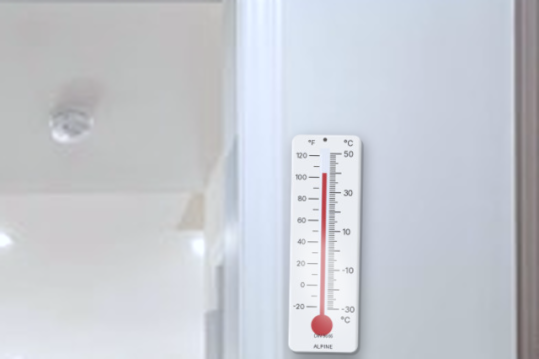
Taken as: 40 (°C)
